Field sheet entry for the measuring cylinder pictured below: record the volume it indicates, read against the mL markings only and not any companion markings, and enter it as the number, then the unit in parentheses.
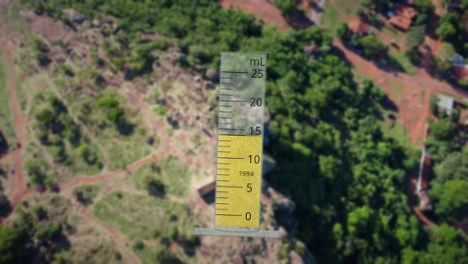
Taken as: 14 (mL)
